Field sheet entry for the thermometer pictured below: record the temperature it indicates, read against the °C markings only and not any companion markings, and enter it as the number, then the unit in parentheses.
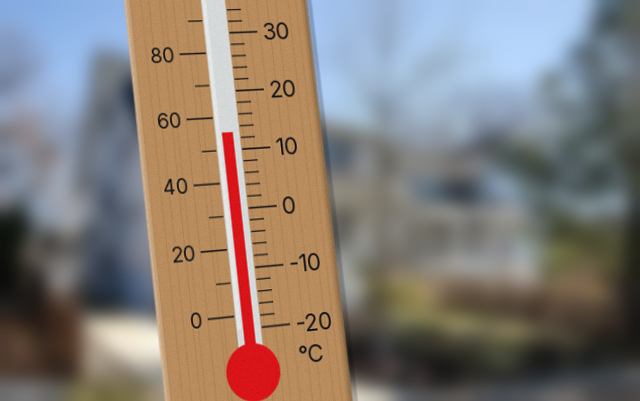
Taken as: 13 (°C)
